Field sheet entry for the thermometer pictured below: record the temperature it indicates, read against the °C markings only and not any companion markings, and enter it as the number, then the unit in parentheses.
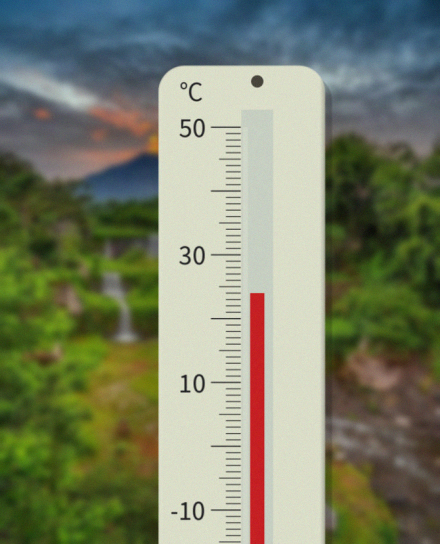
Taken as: 24 (°C)
